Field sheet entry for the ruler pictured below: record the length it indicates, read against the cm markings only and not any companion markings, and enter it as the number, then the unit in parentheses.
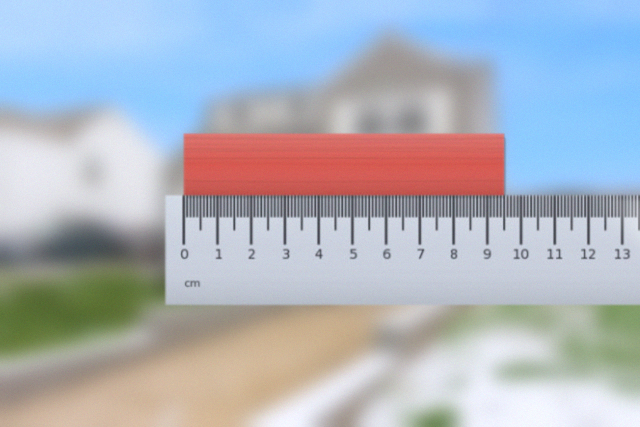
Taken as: 9.5 (cm)
